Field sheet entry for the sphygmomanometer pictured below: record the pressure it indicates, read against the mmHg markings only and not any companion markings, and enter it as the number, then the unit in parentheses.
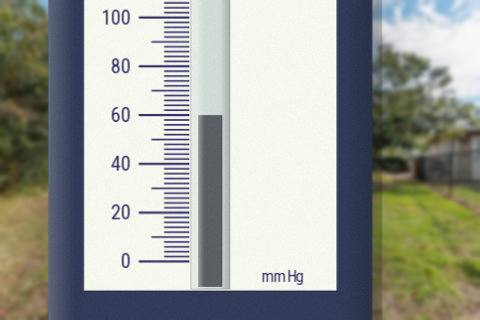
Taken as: 60 (mmHg)
